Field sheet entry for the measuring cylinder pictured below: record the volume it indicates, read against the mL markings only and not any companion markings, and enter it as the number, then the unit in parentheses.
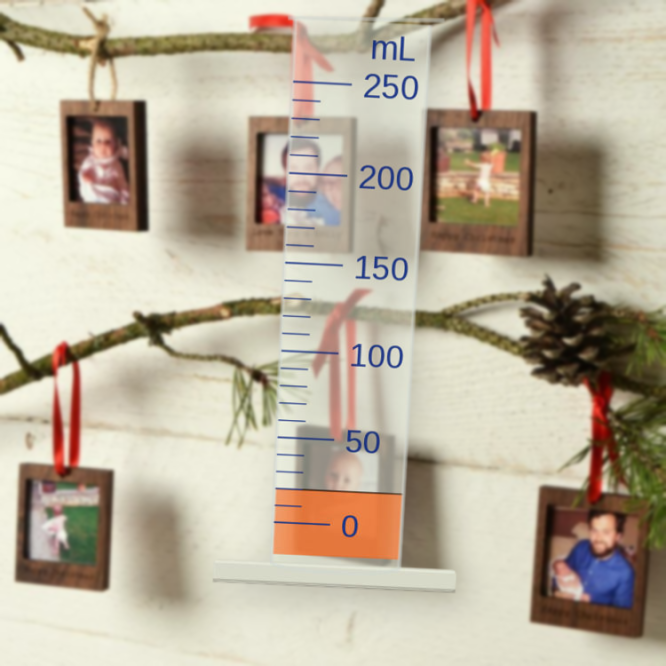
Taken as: 20 (mL)
